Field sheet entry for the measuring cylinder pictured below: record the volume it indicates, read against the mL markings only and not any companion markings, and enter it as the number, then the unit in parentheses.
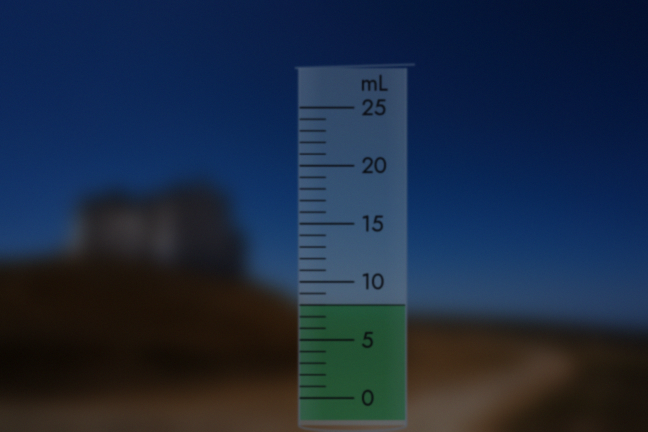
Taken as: 8 (mL)
